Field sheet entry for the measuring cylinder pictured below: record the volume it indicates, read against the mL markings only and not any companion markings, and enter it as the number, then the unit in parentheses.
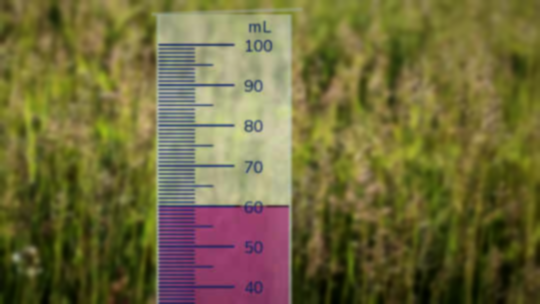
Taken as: 60 (mL)
